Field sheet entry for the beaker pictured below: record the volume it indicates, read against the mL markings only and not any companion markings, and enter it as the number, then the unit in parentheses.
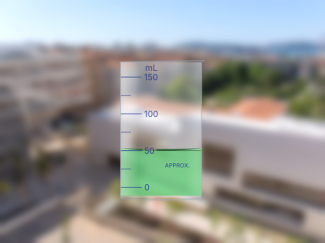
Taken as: 50 (mL)
